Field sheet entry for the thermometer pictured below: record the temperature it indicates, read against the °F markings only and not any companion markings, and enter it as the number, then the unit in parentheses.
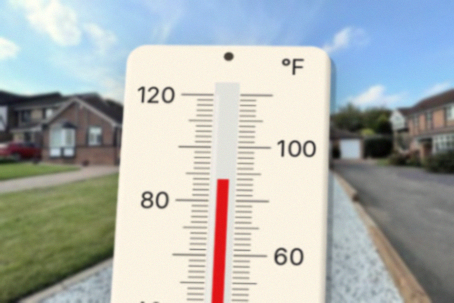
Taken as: 88 (°F)
